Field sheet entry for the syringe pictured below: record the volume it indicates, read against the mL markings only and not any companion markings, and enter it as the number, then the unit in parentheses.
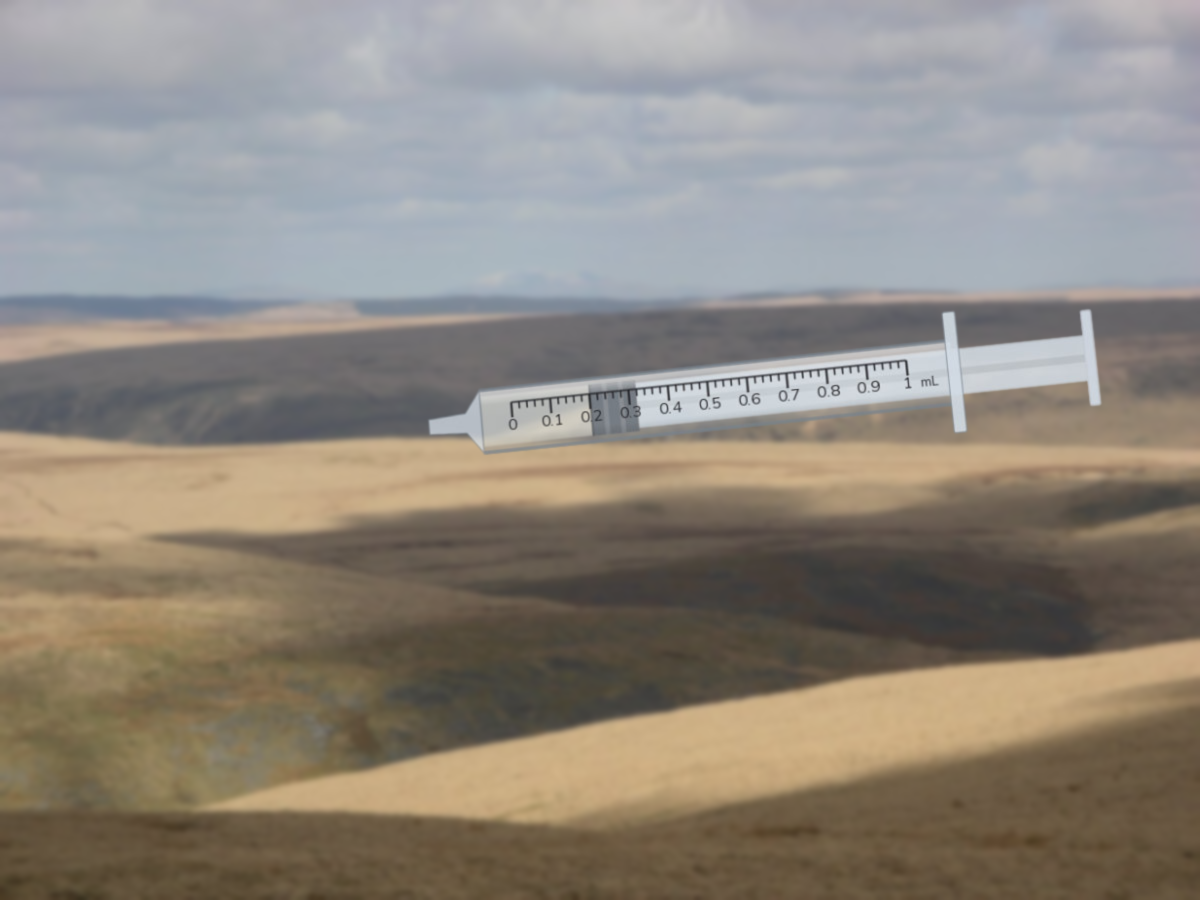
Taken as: 0.2 (mL)
